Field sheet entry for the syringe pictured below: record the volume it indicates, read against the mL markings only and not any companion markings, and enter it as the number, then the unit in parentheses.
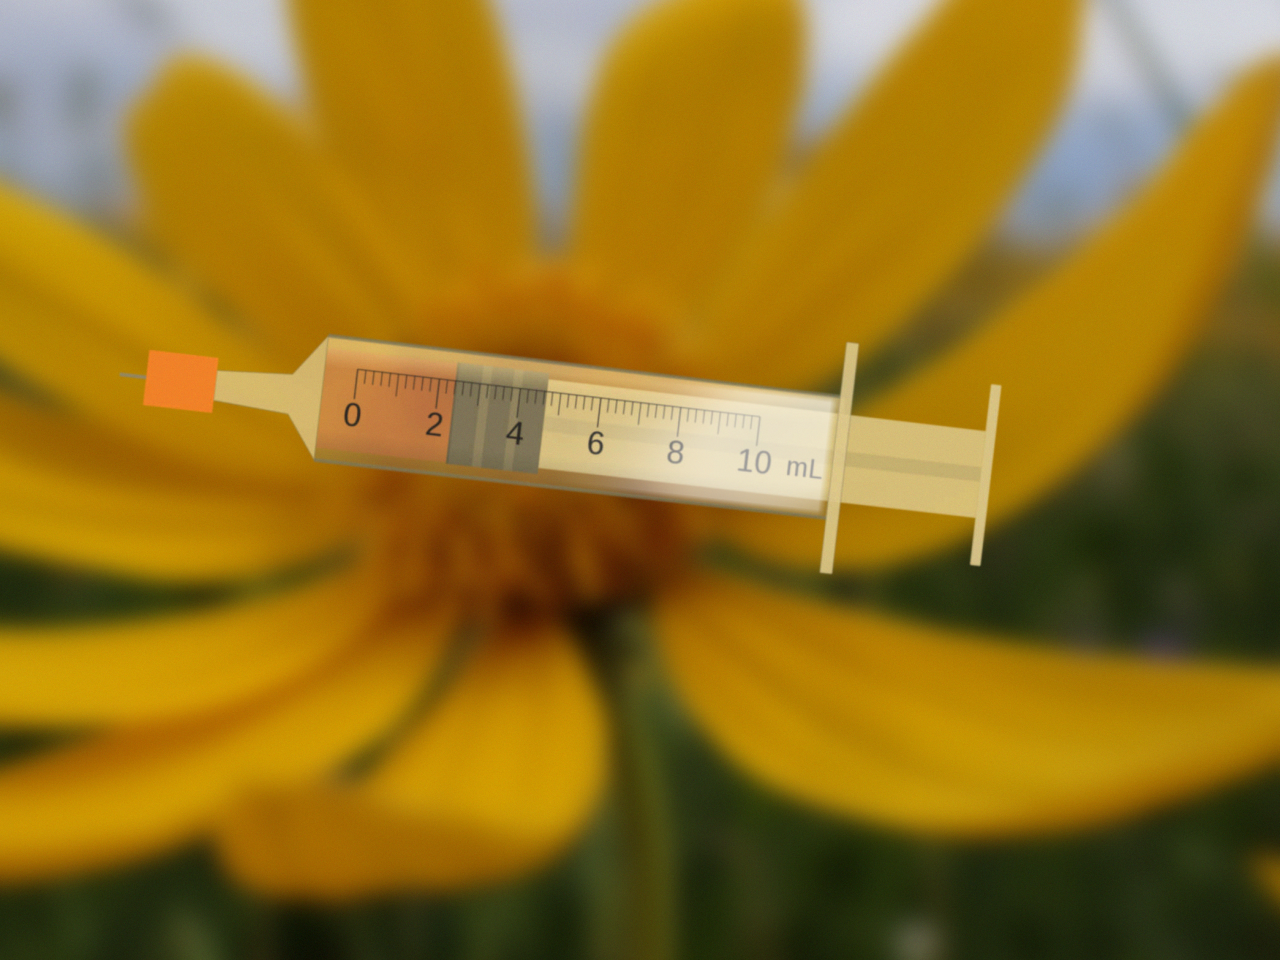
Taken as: 2.4 (mL)
